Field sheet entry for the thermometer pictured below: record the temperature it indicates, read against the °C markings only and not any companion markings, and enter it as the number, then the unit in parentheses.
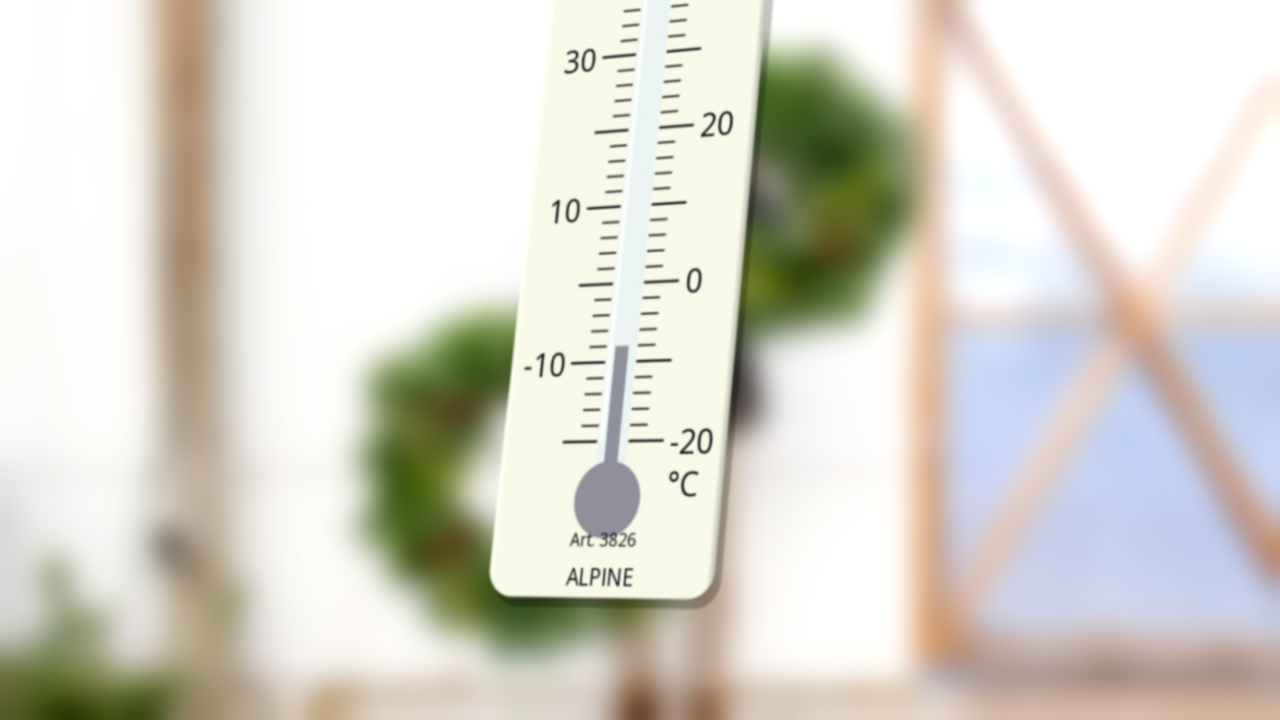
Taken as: -8 (°C)
